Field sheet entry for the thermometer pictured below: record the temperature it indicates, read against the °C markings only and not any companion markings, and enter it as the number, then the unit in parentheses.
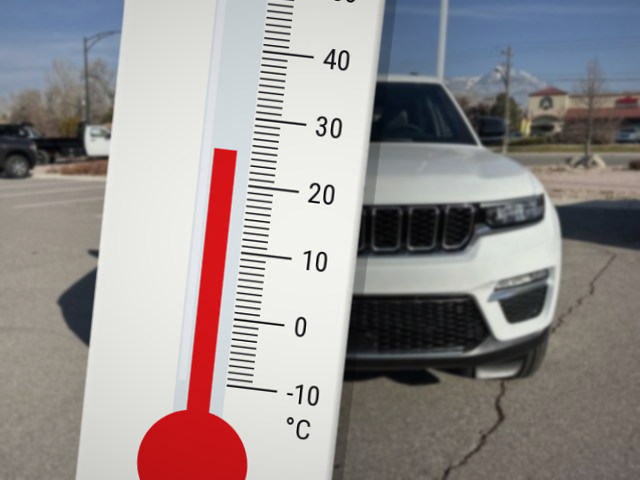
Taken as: 25 (°C)
